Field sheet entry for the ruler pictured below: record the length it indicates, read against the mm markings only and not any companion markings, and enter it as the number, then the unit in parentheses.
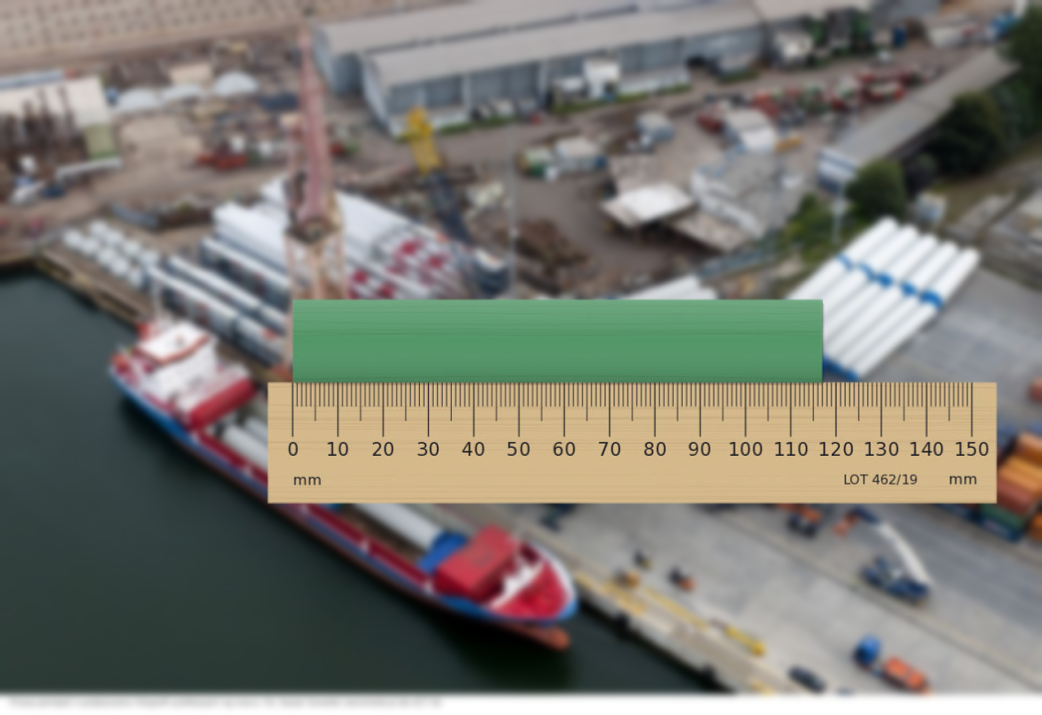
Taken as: 117 (mm)
